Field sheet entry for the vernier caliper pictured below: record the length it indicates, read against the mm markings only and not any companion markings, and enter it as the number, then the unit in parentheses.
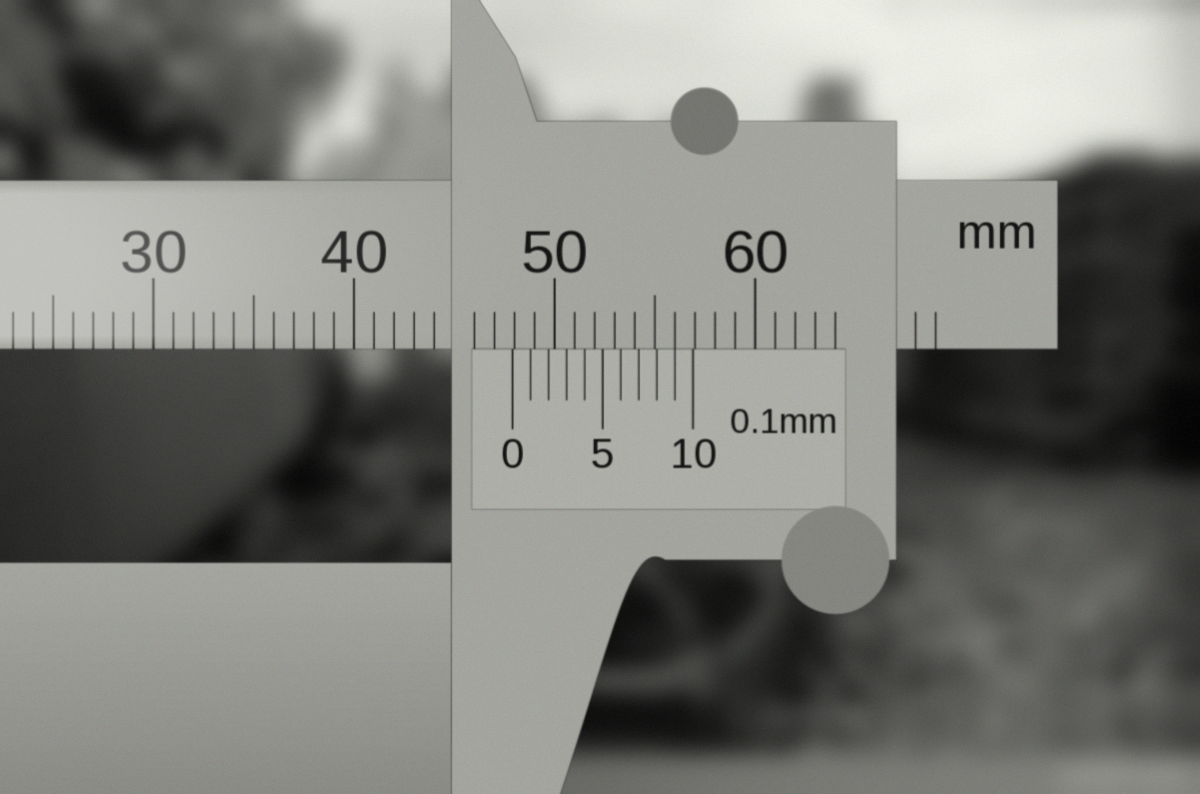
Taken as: 47.9 (mm)
